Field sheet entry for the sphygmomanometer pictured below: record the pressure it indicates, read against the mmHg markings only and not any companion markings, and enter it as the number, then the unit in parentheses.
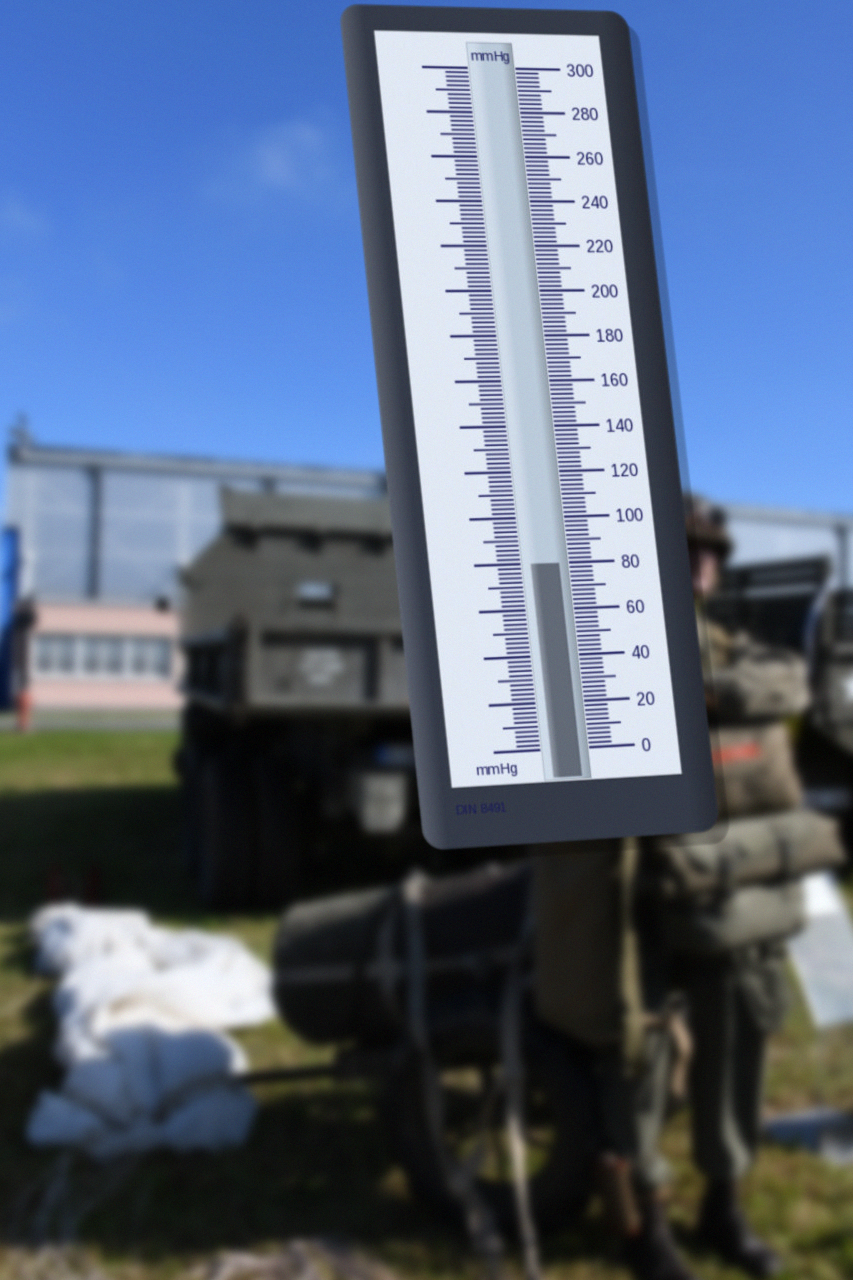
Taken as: 80 (mmHg)
